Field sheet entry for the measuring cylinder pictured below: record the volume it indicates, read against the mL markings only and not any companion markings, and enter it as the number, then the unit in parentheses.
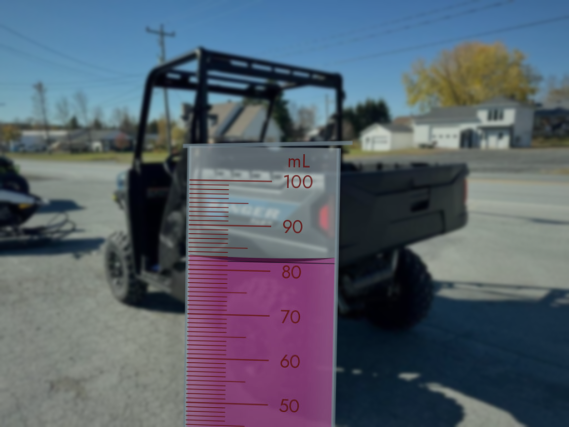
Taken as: 82 (mL)
